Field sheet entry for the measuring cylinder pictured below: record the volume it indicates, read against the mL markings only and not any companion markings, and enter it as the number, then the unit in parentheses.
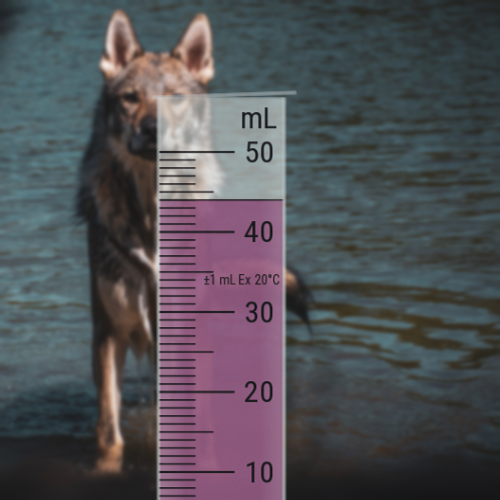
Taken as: 44 (mL)
